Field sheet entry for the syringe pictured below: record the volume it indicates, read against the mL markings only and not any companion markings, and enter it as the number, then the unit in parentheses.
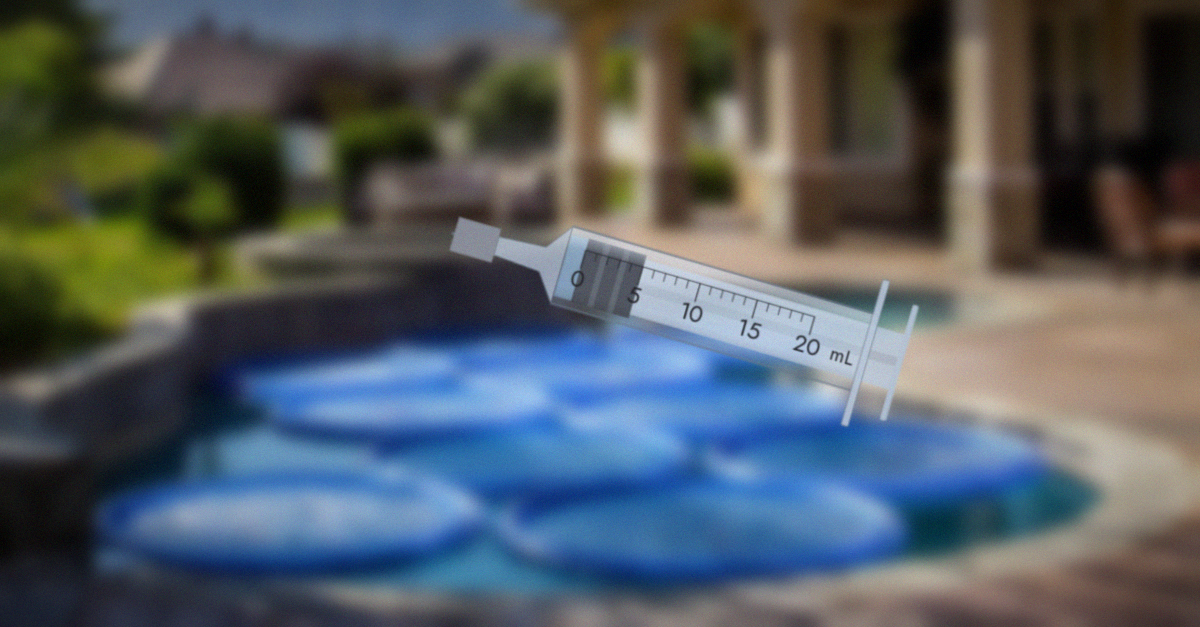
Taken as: 0 (mL)
